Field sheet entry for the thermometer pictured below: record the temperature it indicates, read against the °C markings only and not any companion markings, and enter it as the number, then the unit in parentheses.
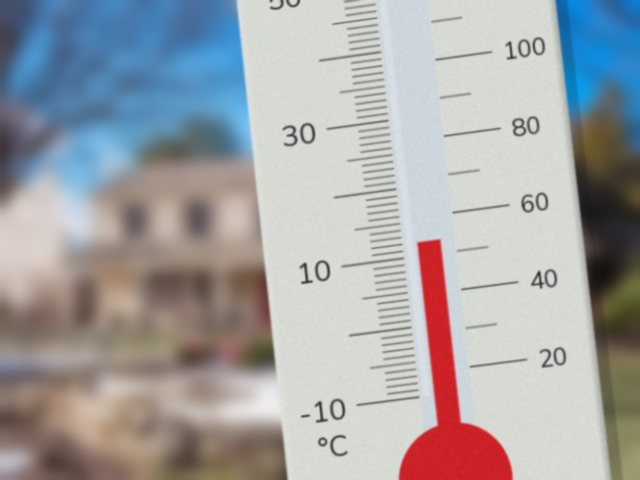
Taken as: 12 (°C)
